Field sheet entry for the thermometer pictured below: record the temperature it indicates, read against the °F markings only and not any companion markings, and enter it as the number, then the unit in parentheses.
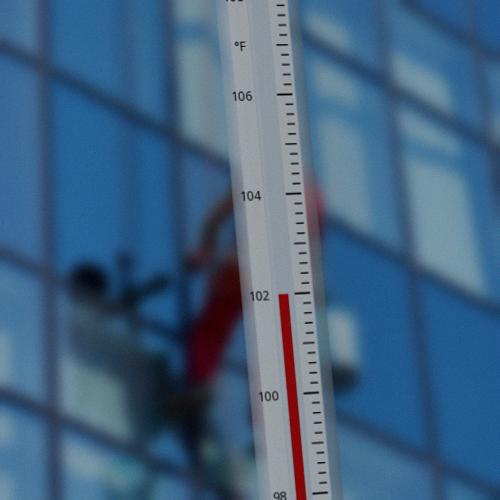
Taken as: 102 (°F)
